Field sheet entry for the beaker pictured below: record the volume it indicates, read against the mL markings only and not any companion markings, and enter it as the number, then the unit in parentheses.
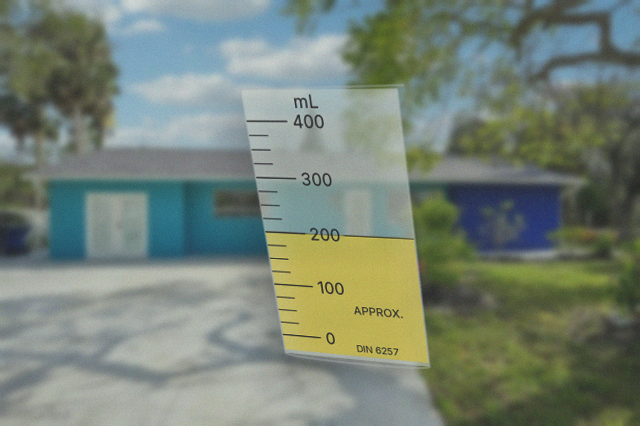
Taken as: 200 (mL)
